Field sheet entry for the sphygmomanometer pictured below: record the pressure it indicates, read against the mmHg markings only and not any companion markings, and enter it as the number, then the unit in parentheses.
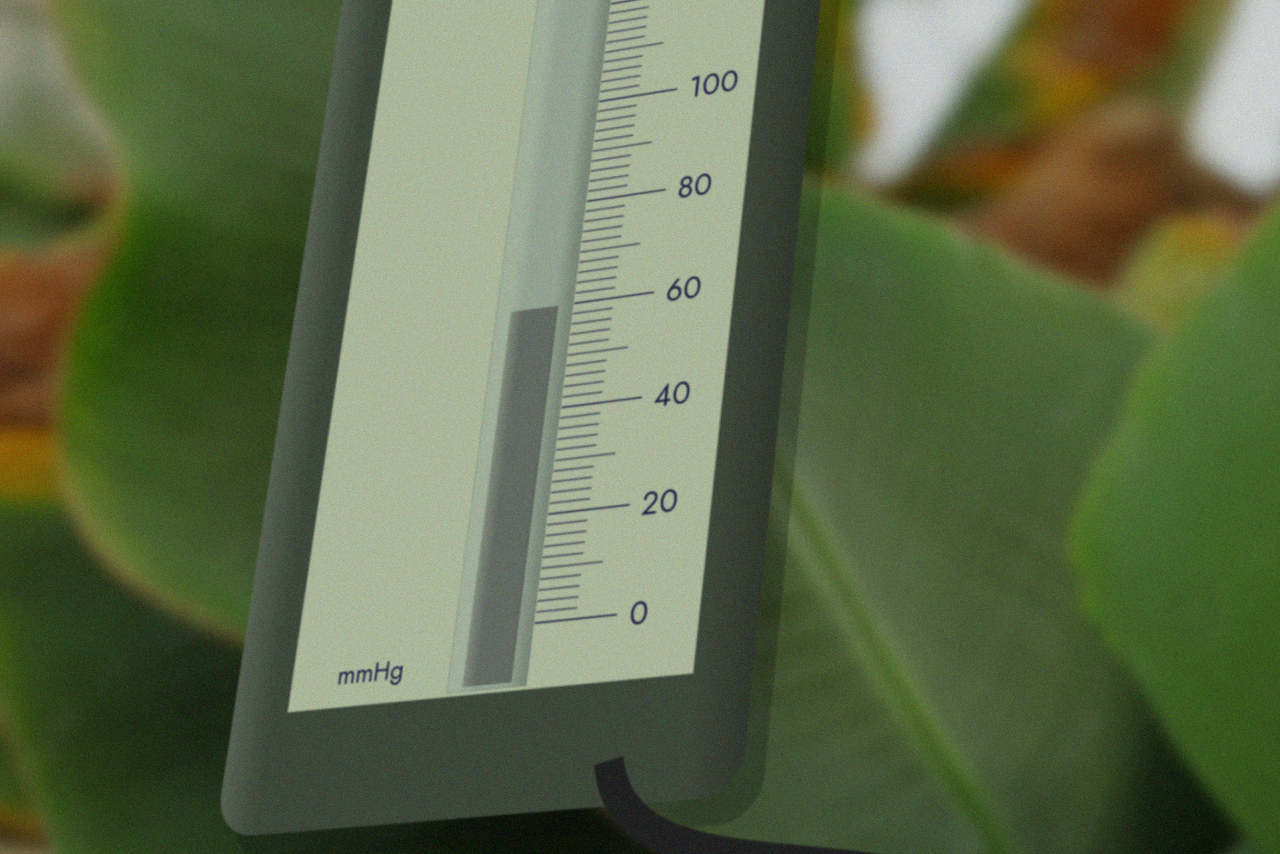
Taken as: 60 (mmHg)
